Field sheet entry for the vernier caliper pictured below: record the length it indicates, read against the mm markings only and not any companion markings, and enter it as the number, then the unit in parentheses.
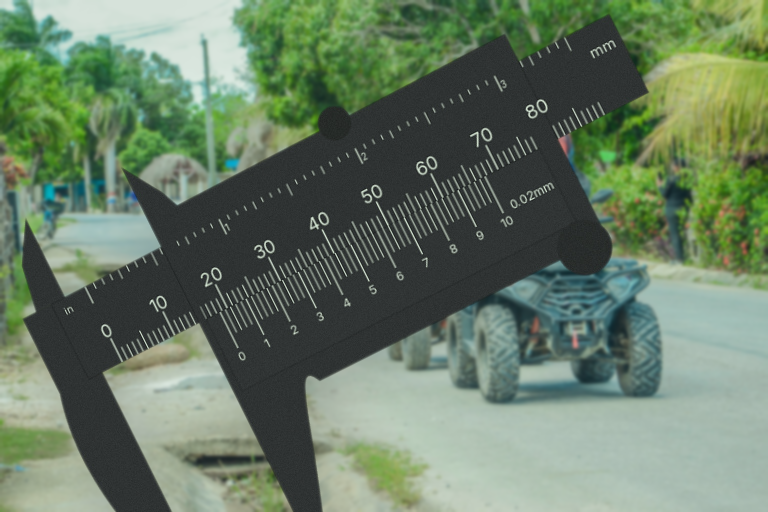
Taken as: 18.6 (mm)
